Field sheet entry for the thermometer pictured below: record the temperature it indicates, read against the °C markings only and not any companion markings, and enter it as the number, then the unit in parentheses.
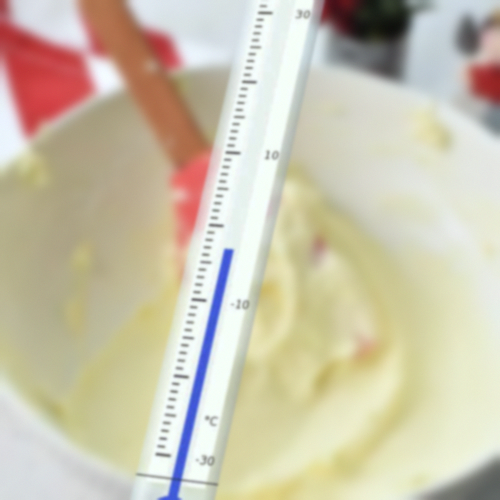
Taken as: -3 (°C)
